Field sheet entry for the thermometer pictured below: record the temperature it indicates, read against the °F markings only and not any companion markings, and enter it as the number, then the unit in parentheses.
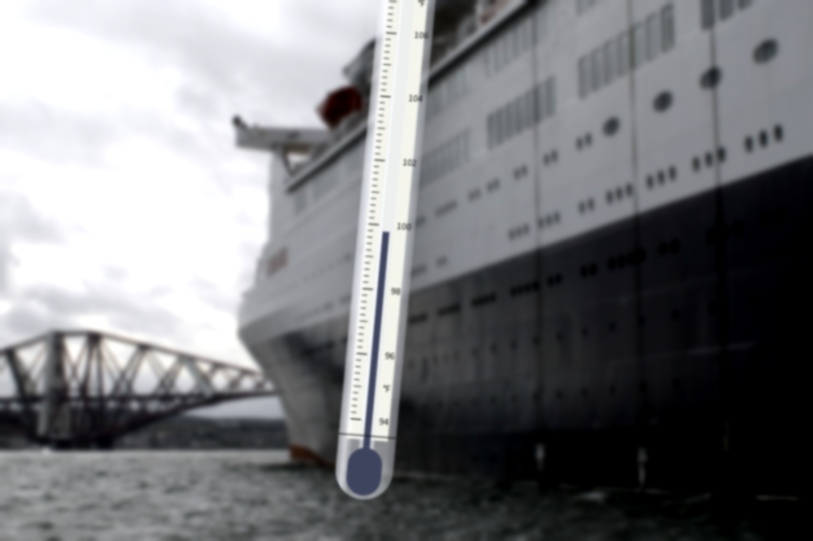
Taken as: 99.8 (°F)
